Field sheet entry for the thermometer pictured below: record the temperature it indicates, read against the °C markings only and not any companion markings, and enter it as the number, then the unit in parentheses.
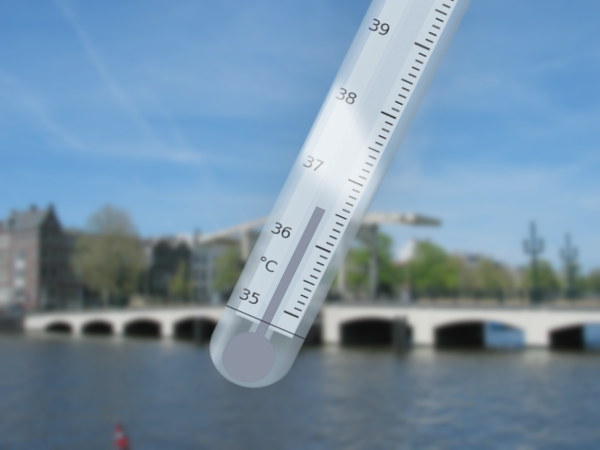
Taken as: 36.5 (°C)
